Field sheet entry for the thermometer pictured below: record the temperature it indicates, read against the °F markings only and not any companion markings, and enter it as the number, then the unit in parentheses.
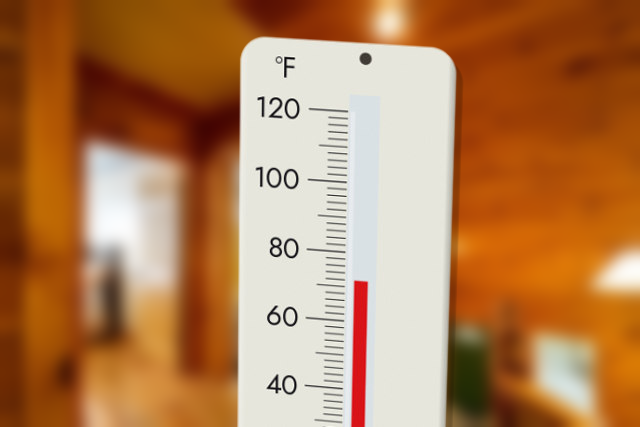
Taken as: 72 (°F)
